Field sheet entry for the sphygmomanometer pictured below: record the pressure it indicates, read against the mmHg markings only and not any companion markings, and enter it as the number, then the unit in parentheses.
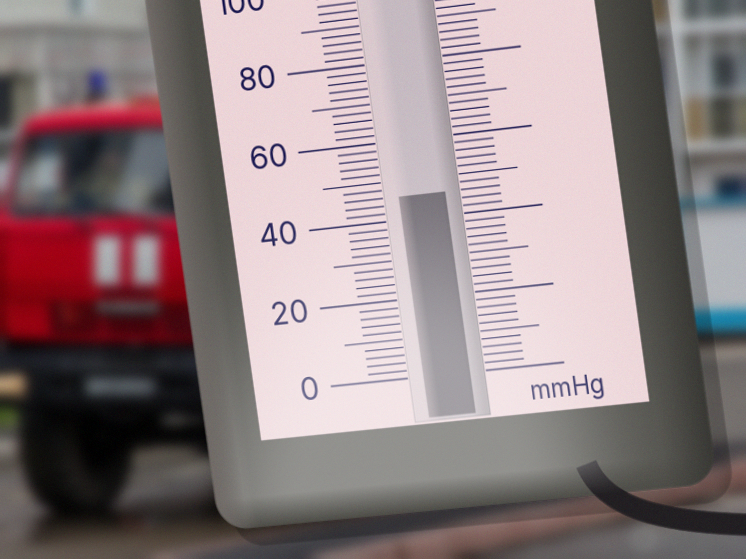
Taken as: 46 (mmHg)
